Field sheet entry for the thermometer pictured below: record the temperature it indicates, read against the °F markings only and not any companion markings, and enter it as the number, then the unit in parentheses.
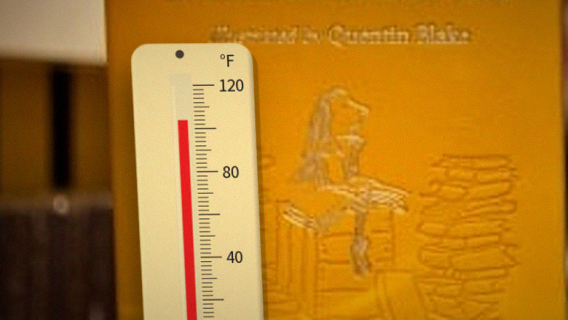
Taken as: 104 (°F)
